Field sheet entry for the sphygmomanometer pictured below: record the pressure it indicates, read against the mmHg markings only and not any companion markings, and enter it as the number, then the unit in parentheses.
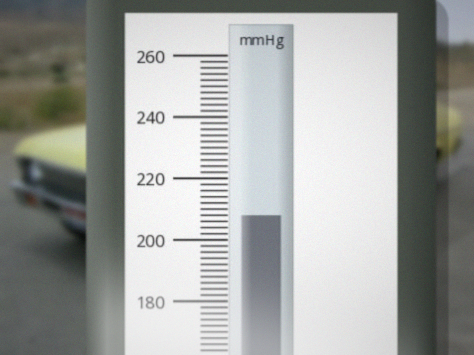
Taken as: 208 (mmHg)
